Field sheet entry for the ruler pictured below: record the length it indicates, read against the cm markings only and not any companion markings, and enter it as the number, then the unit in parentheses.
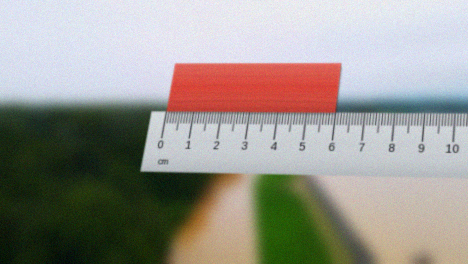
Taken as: 6 (cm)
